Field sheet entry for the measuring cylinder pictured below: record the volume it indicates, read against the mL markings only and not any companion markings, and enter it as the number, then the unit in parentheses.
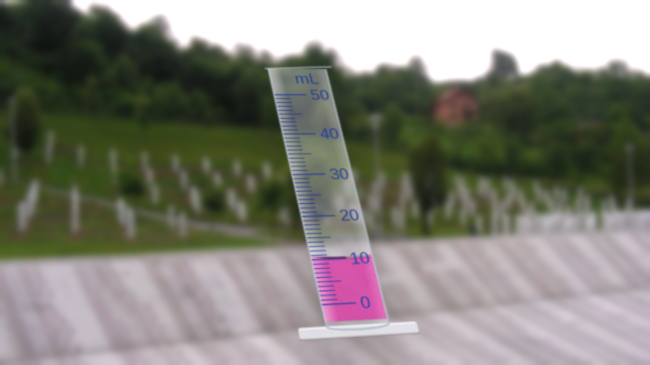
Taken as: 10 (mL)
